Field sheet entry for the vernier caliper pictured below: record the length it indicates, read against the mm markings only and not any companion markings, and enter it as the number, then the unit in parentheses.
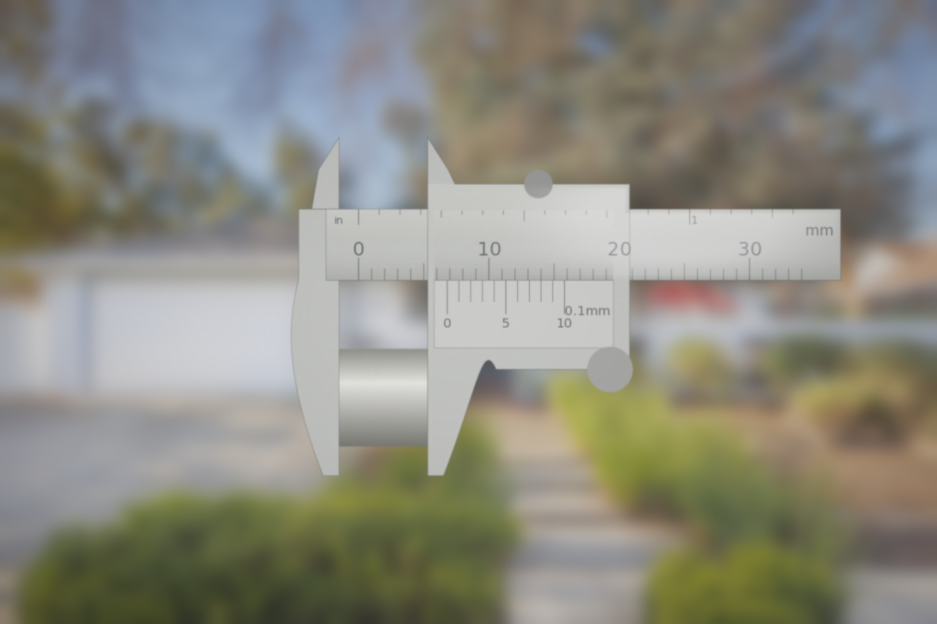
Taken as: 6.8 (mm)
